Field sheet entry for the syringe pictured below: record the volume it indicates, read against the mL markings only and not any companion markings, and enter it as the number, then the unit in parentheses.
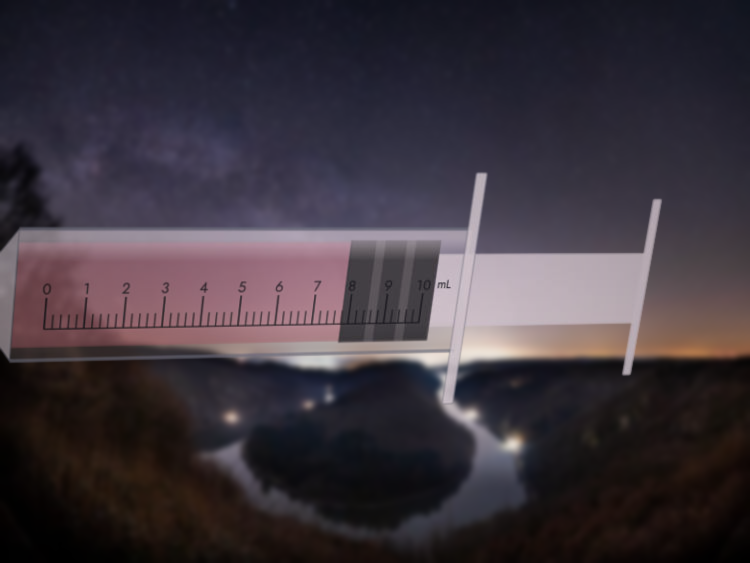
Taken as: 7.8 (mL)
